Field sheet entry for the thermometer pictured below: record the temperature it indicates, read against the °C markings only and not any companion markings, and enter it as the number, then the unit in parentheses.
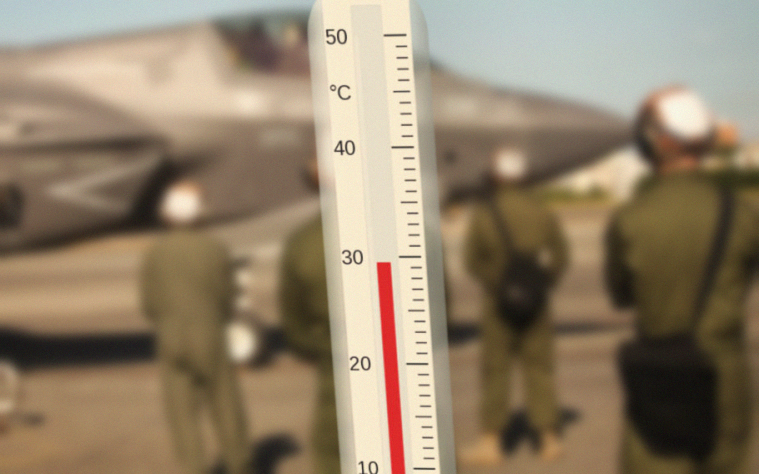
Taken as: 29.5 (°C)
